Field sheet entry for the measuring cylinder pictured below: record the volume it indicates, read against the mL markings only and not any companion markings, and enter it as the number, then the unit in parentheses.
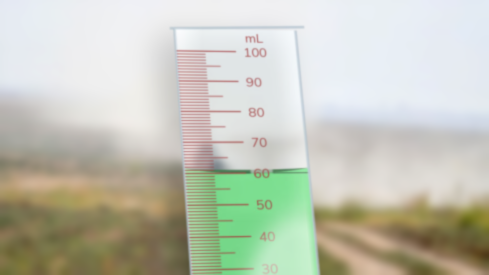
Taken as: 60 (mL)
